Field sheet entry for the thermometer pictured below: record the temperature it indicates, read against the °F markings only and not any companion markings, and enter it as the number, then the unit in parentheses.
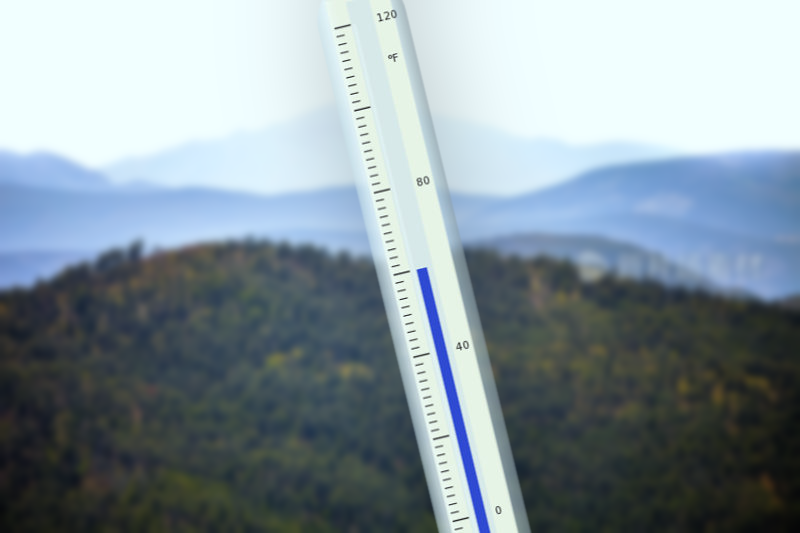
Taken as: 60 (°F)
